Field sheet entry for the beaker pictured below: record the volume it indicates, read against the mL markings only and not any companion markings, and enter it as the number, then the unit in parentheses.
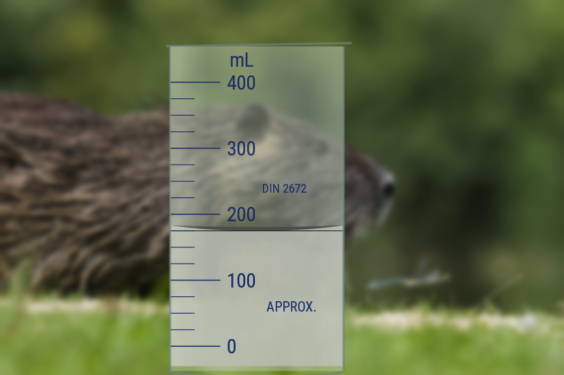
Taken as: 175 (mL)
